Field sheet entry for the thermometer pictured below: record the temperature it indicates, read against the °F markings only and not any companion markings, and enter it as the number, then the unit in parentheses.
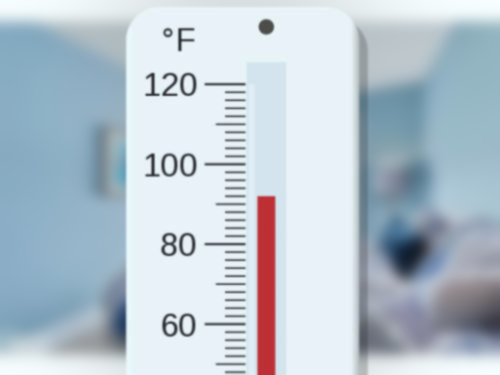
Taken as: 92 (°F)
